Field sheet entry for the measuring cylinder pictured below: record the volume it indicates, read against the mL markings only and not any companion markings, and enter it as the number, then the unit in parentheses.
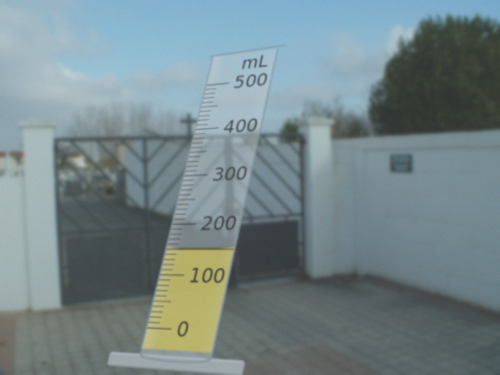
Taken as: 150 (mL)
